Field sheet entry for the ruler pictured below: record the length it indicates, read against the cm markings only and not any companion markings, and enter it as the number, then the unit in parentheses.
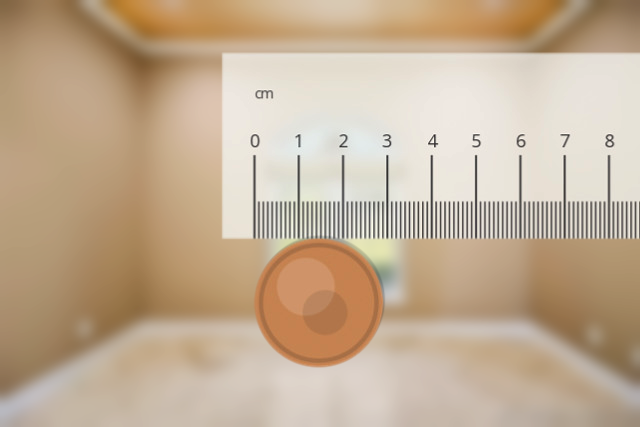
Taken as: 2.9 (cm)
